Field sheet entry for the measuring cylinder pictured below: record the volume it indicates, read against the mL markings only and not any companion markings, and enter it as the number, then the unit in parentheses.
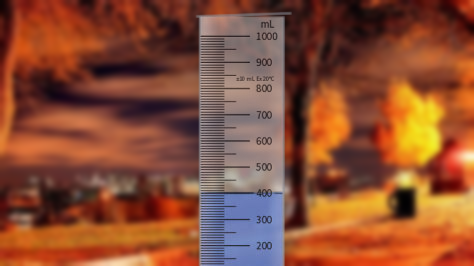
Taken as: 400 (mL)
